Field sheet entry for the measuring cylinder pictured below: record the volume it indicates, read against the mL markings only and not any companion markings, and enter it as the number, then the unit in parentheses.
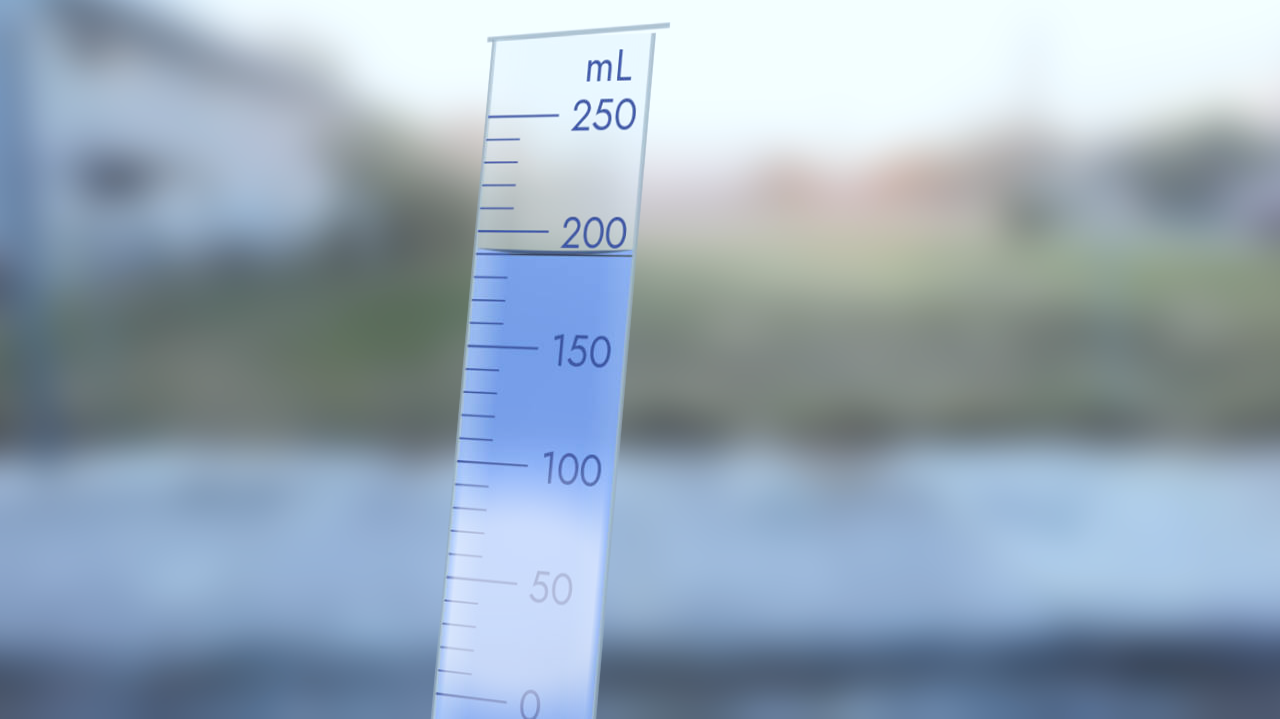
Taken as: 190 (mL)
